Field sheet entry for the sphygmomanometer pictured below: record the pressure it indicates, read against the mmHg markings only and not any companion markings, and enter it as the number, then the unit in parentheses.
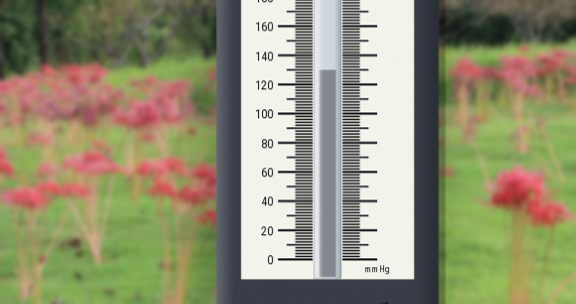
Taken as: 130 (mmHg)
